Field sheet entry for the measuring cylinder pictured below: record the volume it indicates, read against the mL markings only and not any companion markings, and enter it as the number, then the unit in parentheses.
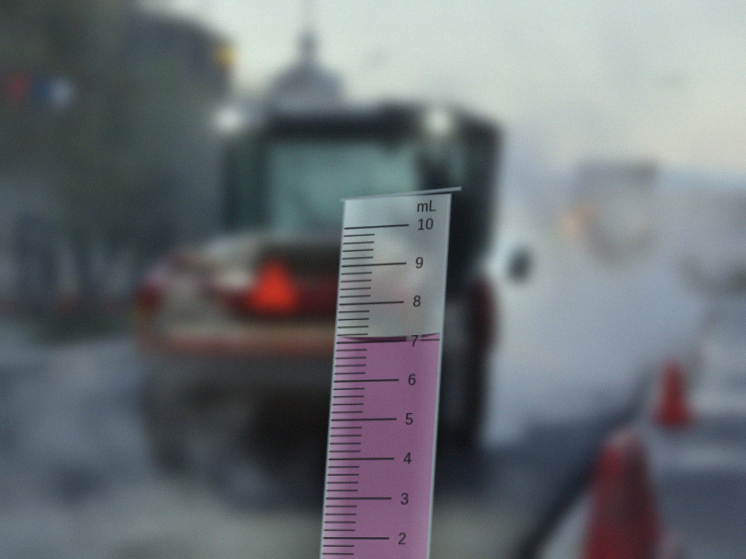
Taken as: 7 (mL)
